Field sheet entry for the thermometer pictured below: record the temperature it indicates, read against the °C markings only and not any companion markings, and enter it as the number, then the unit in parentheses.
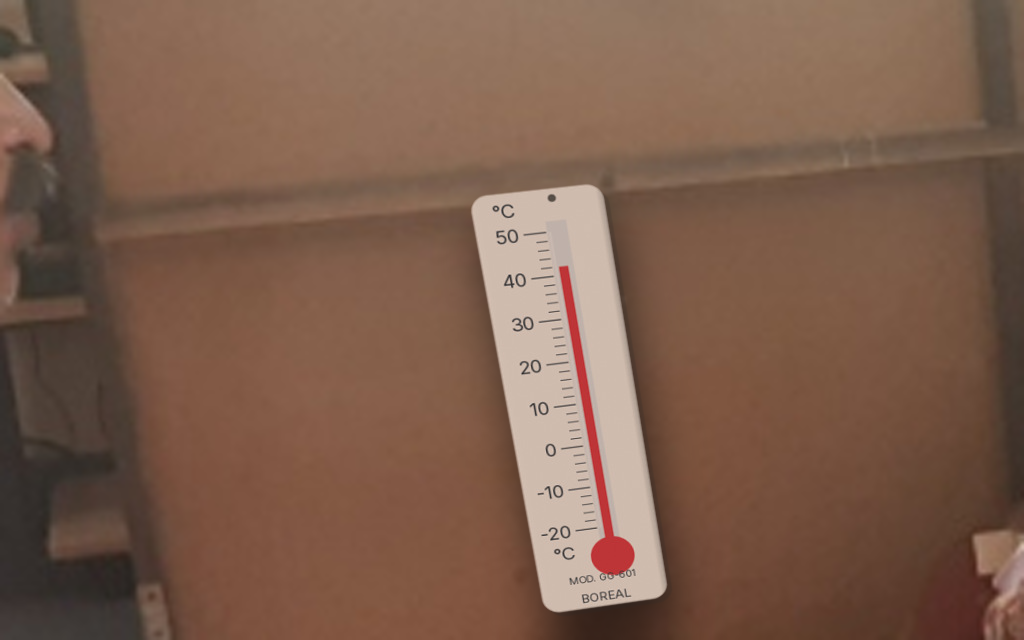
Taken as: 42 (°C)
